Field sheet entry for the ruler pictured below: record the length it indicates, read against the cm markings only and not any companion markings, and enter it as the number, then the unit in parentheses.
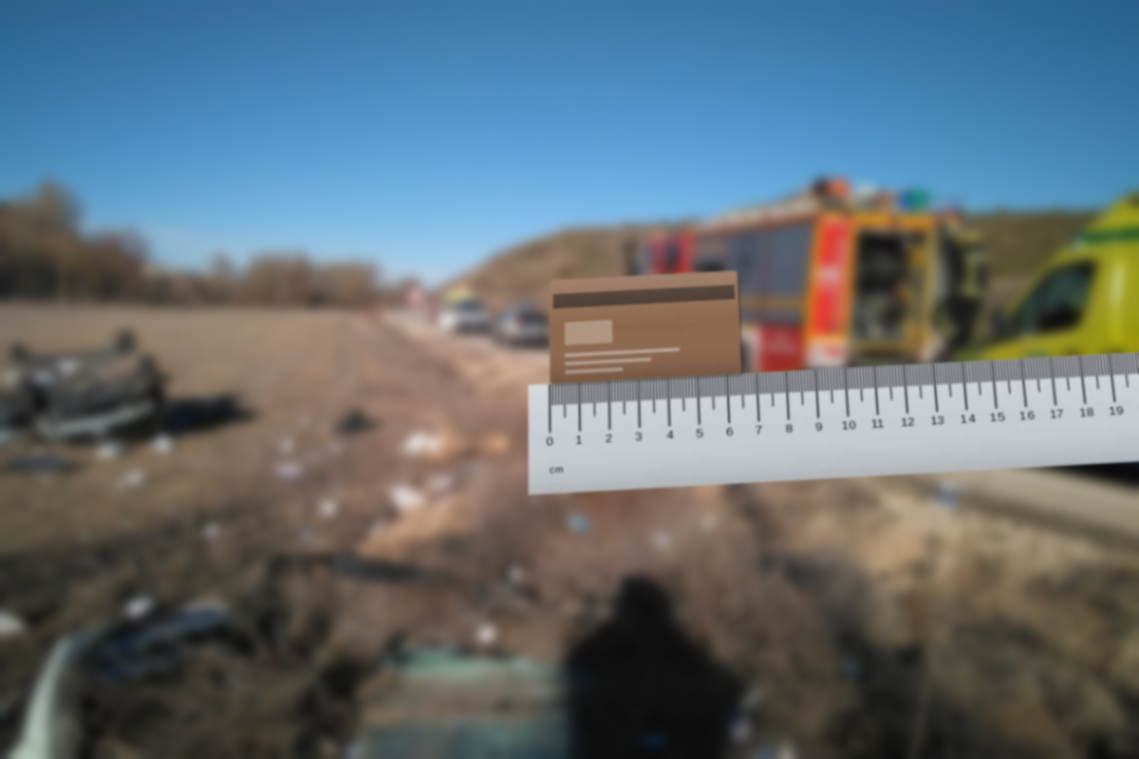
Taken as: 6.5 (cm)
